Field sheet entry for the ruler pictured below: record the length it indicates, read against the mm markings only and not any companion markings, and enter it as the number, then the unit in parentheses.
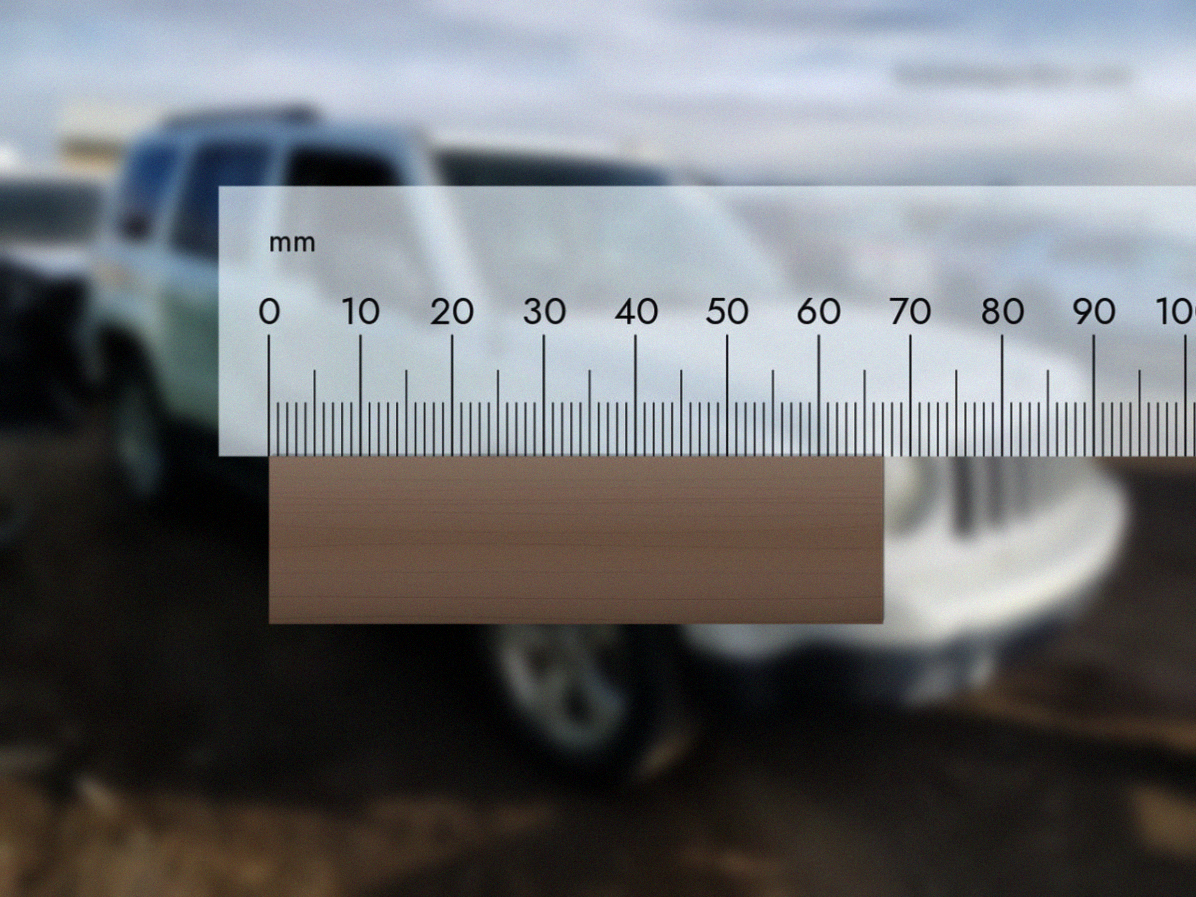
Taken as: 67 (mm)
